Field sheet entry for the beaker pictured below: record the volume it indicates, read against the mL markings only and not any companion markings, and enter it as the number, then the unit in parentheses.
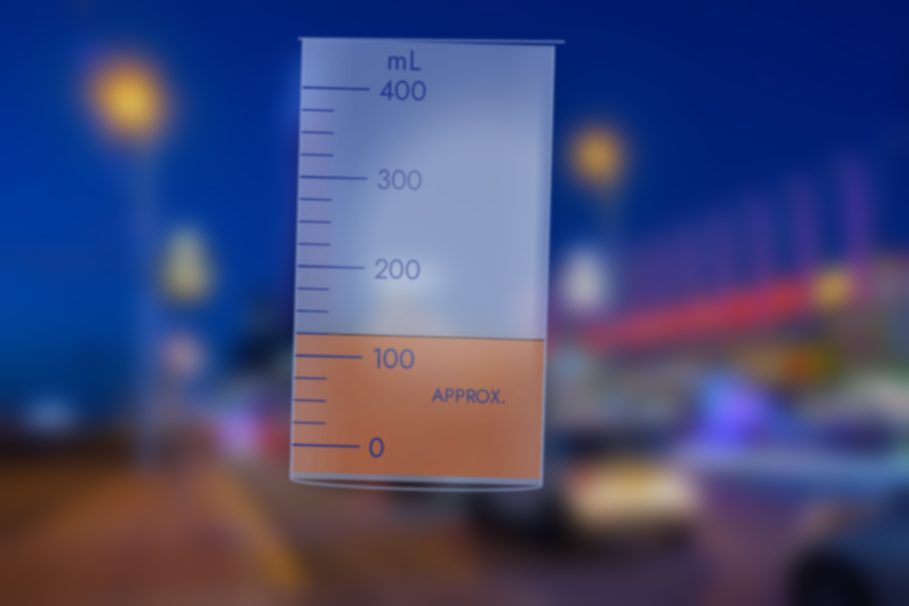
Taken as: 125 (mL)
